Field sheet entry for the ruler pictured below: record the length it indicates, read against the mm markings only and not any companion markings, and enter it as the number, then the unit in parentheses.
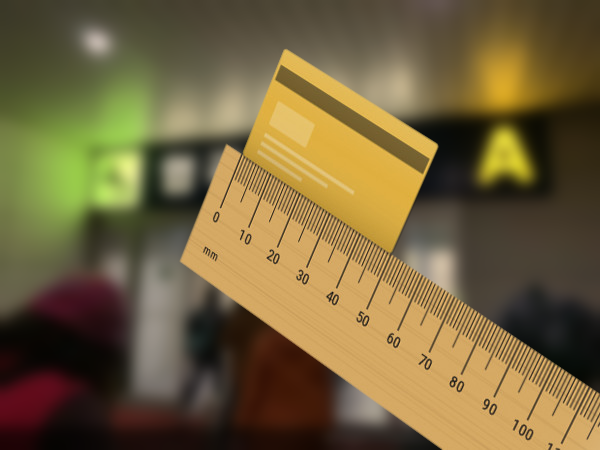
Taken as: 50 (mm)
